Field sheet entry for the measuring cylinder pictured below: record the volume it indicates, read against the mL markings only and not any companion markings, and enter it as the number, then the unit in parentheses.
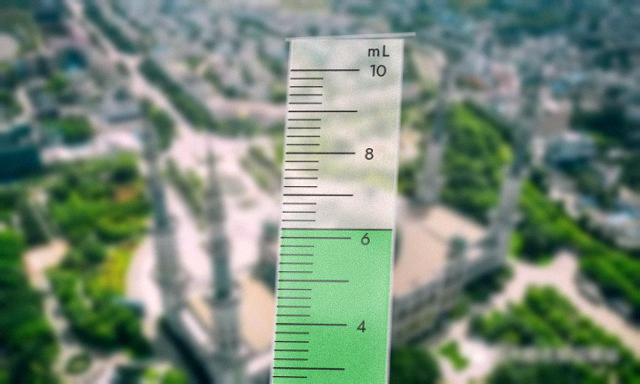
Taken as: 6.2 (mL)
